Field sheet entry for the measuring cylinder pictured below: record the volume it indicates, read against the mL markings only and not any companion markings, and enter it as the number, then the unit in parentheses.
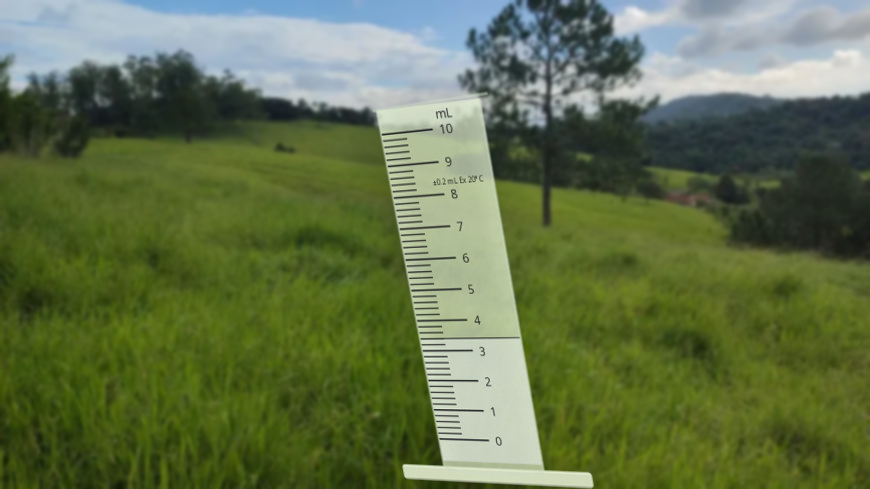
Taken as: 3.4 (mL)
